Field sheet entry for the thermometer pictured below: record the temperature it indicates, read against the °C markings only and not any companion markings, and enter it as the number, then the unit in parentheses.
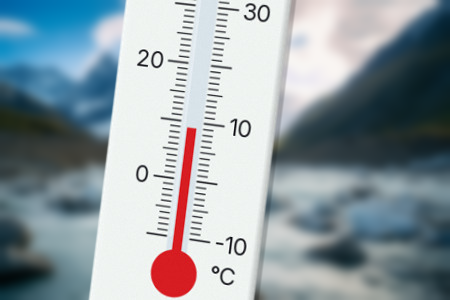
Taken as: 9 (°C)
